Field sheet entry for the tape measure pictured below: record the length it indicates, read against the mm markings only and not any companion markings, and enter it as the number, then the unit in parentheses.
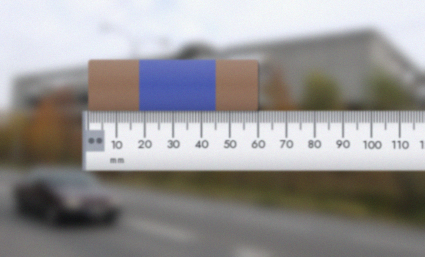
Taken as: 60 (mm)
